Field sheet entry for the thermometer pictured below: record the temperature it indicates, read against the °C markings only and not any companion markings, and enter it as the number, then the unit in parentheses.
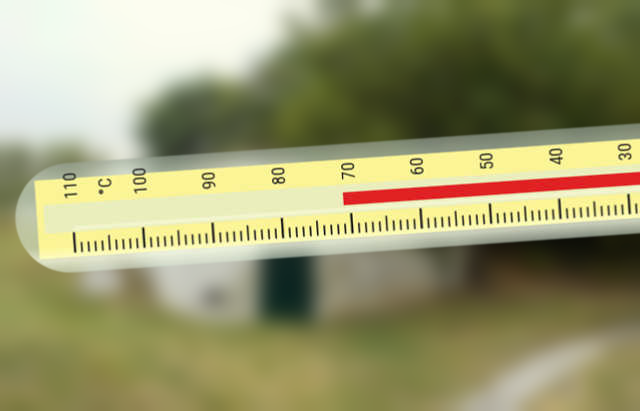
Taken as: 71 (°C)
